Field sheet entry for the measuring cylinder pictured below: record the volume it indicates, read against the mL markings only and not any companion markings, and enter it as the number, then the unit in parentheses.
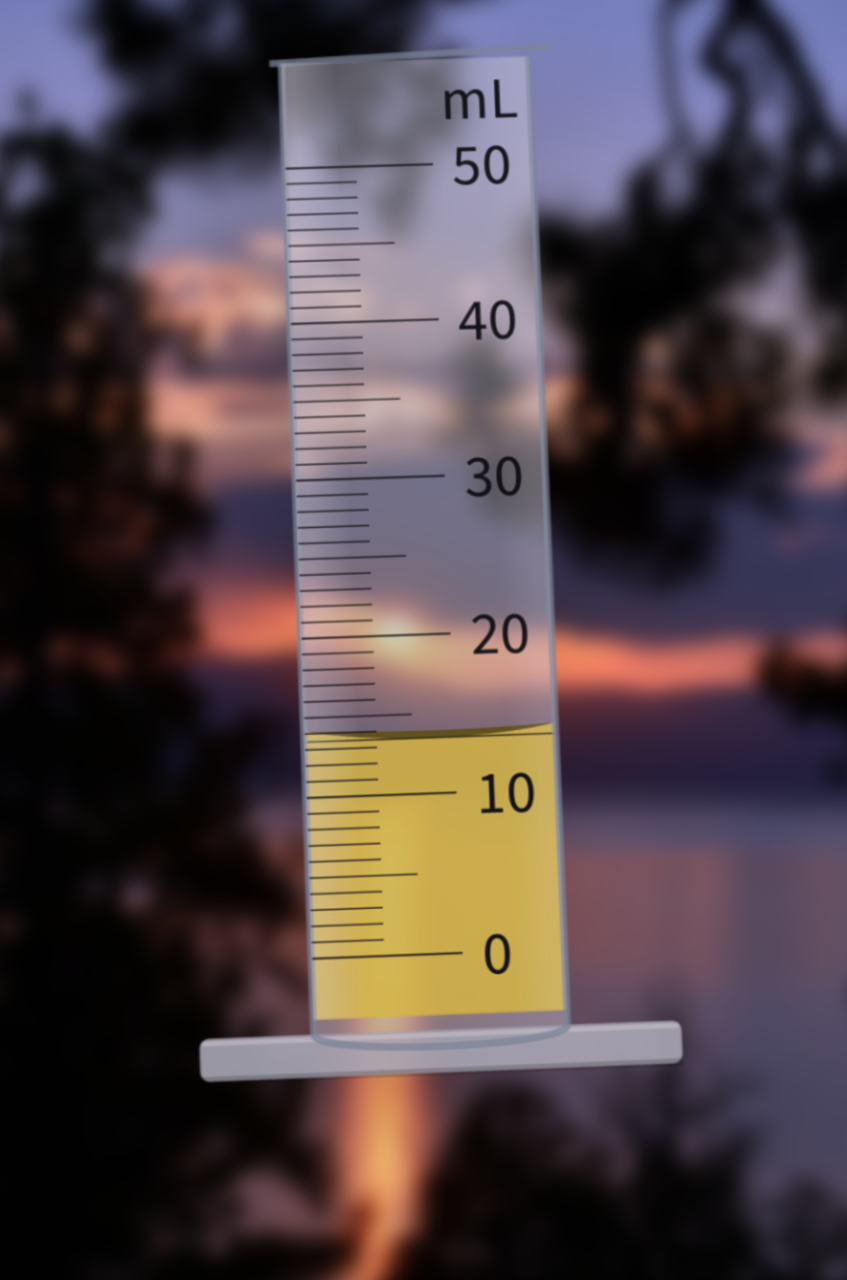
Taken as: 13.5 (mL)
